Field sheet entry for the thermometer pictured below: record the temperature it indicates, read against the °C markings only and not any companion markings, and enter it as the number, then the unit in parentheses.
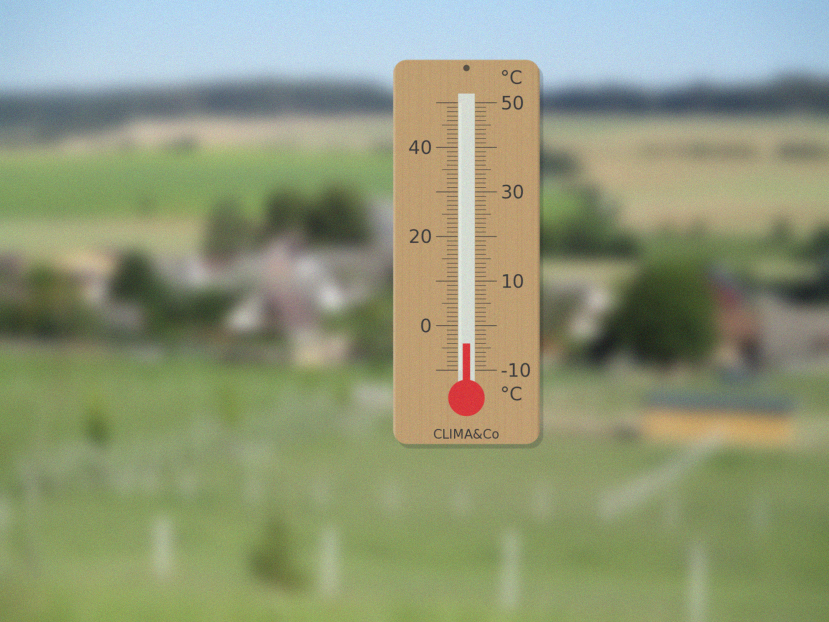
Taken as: -4 (°C)
